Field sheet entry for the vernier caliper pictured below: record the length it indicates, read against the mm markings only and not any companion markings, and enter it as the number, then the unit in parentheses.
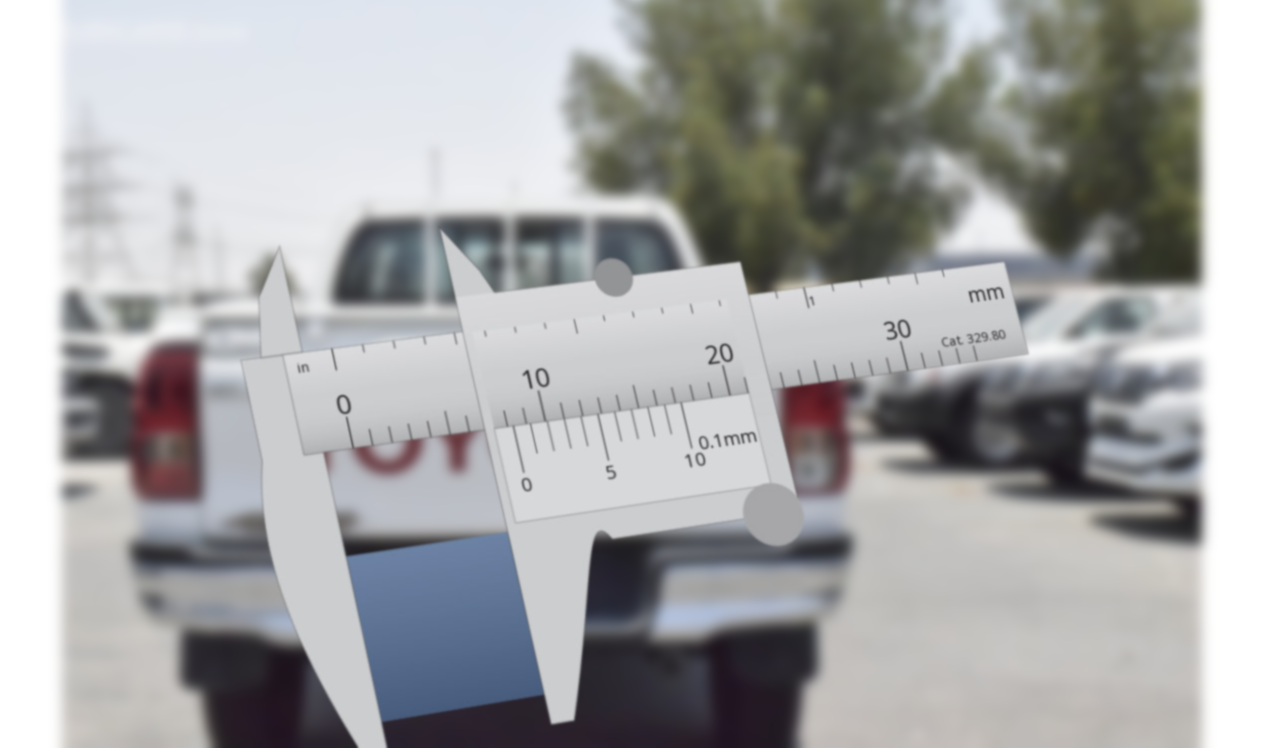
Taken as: 8.3 (mm)
